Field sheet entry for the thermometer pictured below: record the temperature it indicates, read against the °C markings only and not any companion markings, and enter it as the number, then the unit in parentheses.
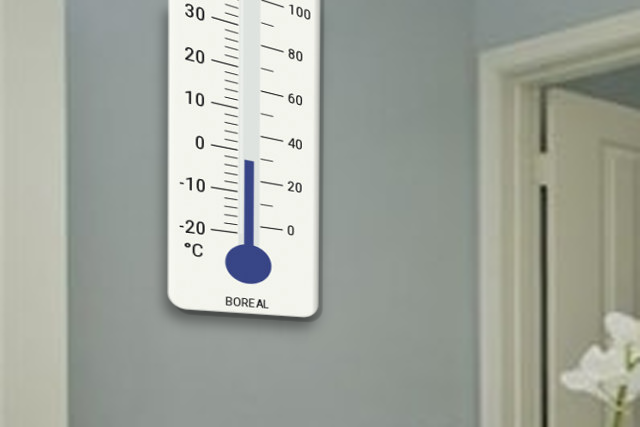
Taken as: -2 (°C)
